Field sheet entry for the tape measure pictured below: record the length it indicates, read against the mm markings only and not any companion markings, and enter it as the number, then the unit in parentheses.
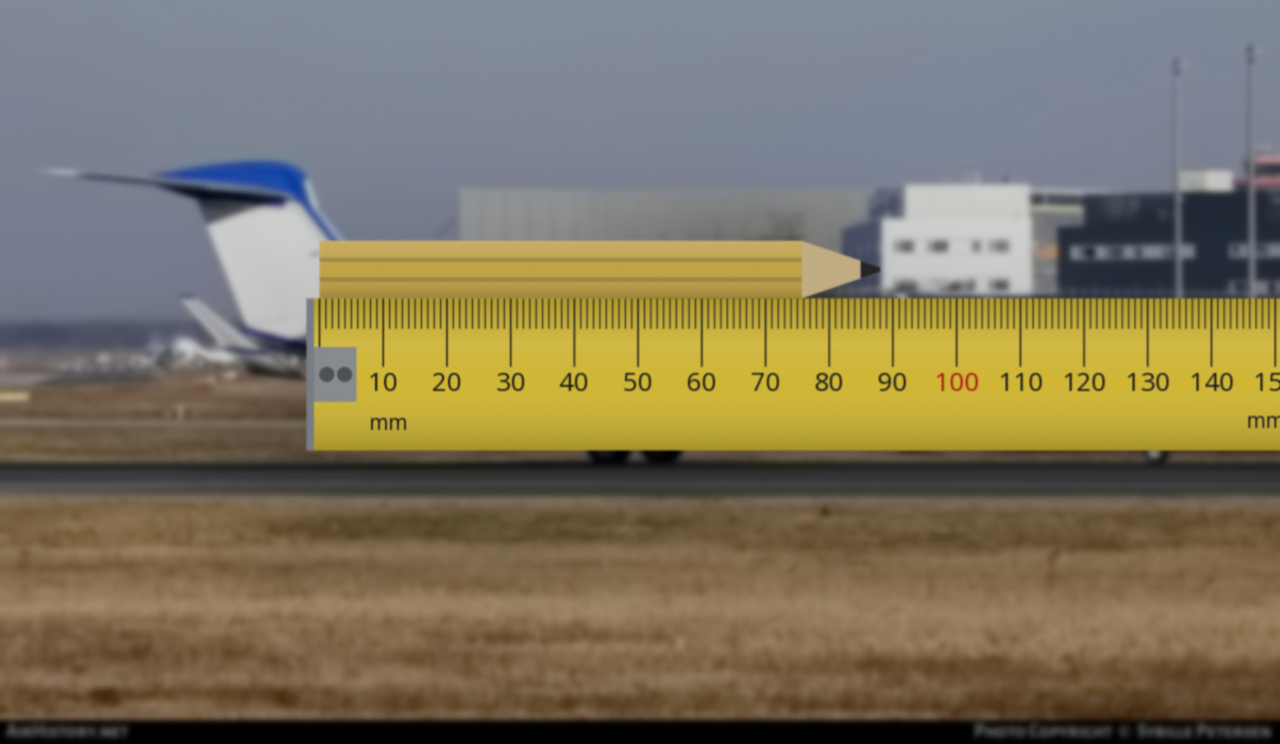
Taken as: 88 (mm)
